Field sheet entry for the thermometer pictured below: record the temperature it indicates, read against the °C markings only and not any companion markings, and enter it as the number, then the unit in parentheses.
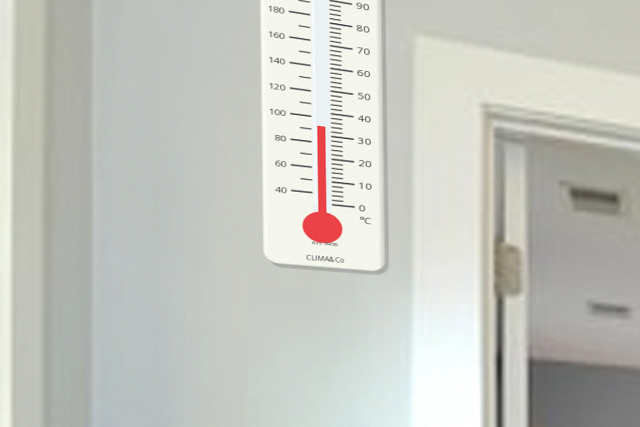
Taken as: 34 (°C)
